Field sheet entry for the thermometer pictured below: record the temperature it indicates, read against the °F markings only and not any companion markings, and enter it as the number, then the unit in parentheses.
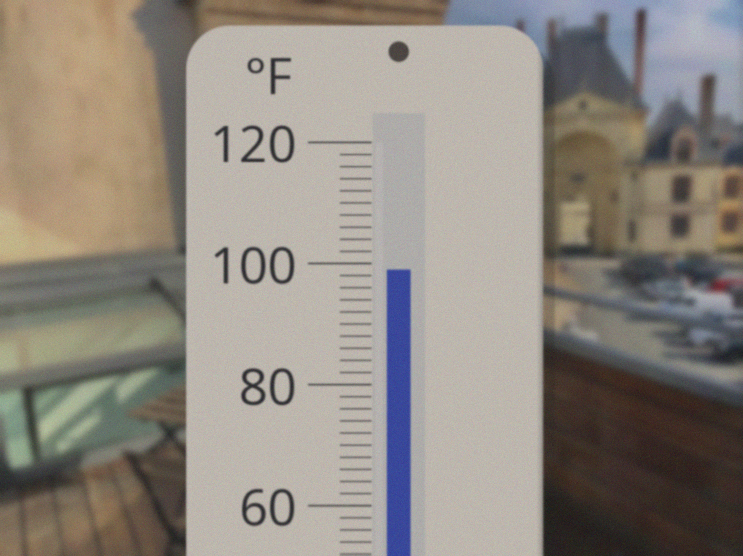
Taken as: 99 (°F)
